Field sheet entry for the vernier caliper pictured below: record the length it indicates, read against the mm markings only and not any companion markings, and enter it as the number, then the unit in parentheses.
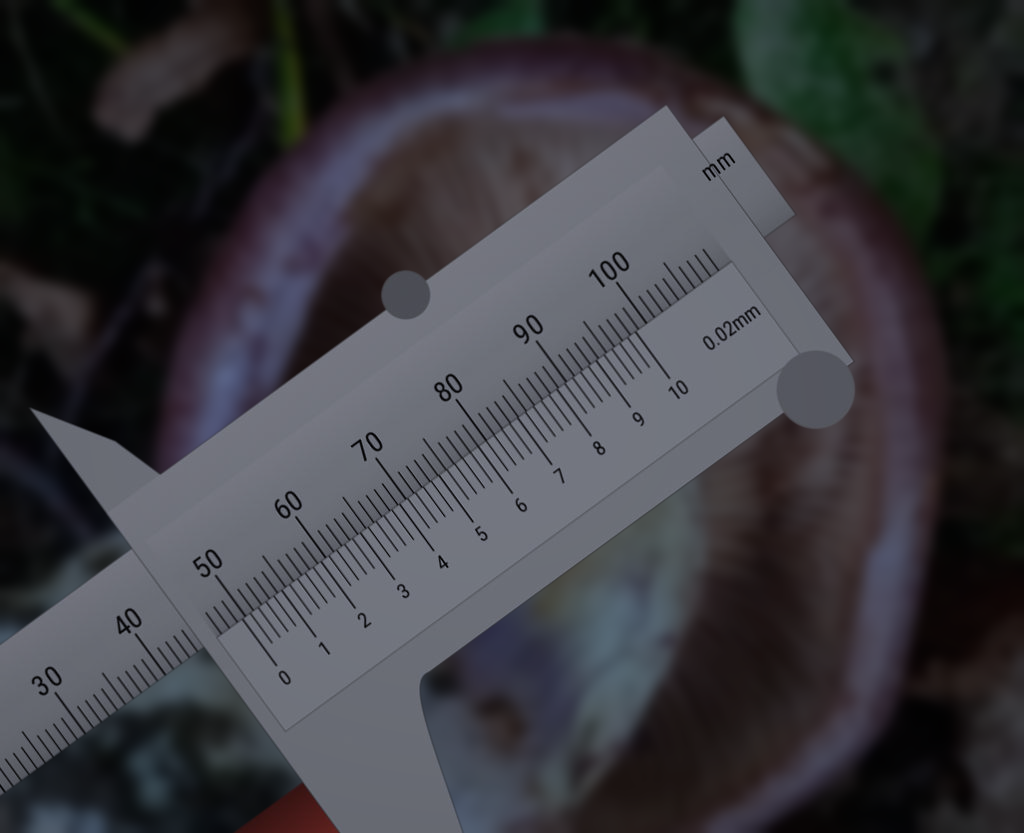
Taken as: 49.6 (mm)
